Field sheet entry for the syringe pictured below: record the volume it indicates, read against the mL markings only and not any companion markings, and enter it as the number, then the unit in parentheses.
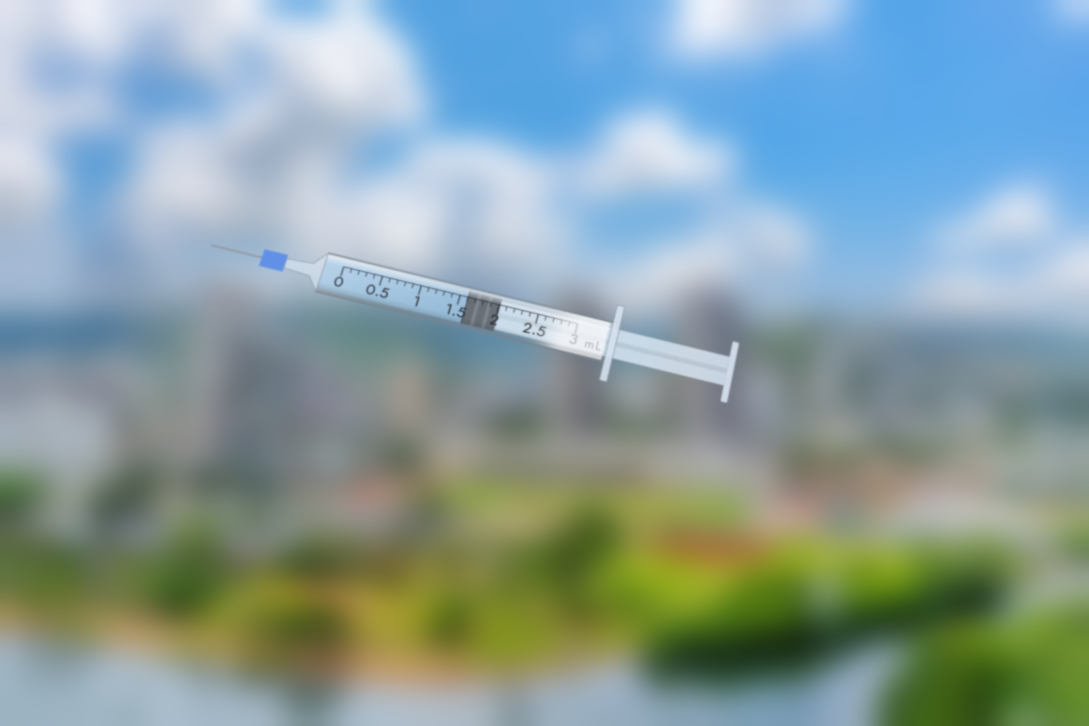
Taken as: 1.6 (mL)
